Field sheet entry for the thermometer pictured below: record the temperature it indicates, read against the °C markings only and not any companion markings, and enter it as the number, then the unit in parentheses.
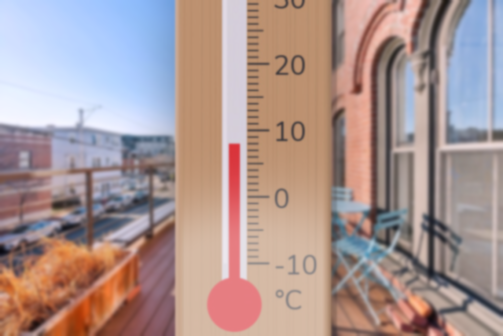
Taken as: 8 (°C)
